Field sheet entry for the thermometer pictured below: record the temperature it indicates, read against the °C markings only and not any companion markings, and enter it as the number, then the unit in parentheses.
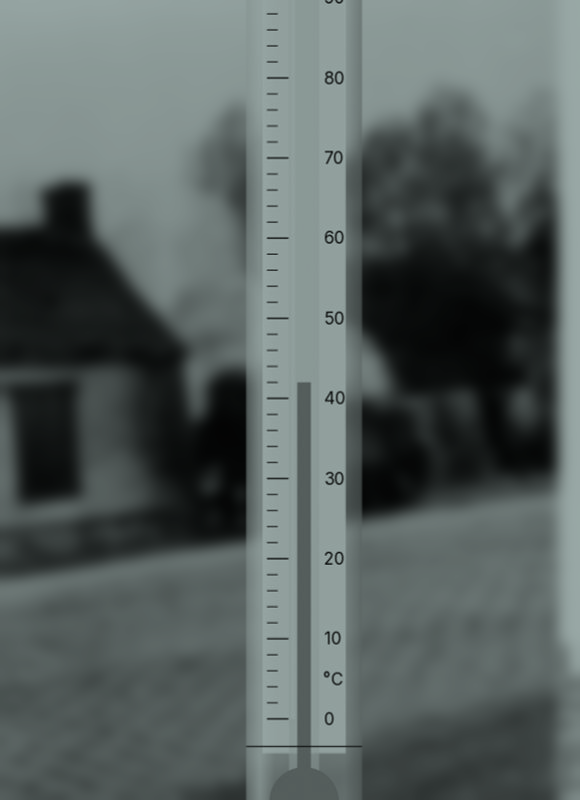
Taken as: 42 (°C)
